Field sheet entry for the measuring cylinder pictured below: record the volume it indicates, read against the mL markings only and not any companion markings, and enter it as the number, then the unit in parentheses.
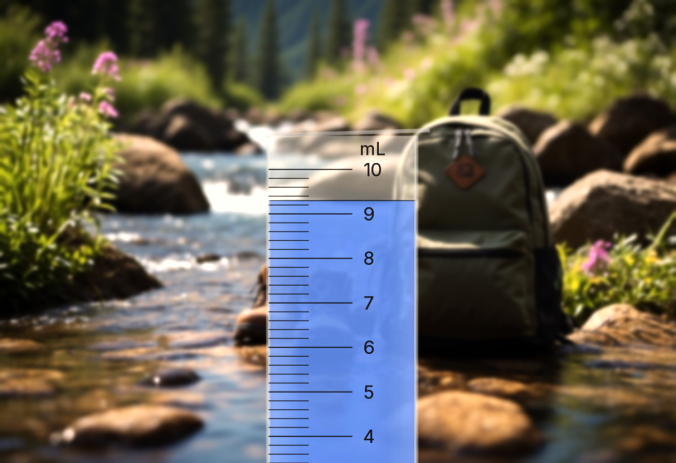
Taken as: 9.3 (mL)
